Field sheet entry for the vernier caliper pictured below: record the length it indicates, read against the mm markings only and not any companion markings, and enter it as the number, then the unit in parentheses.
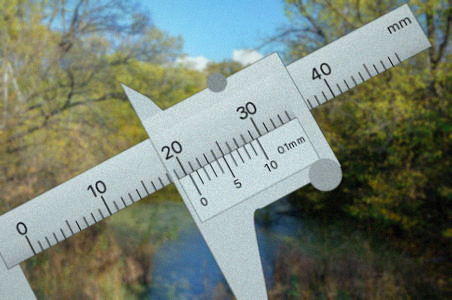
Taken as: 20.4 (mm)
